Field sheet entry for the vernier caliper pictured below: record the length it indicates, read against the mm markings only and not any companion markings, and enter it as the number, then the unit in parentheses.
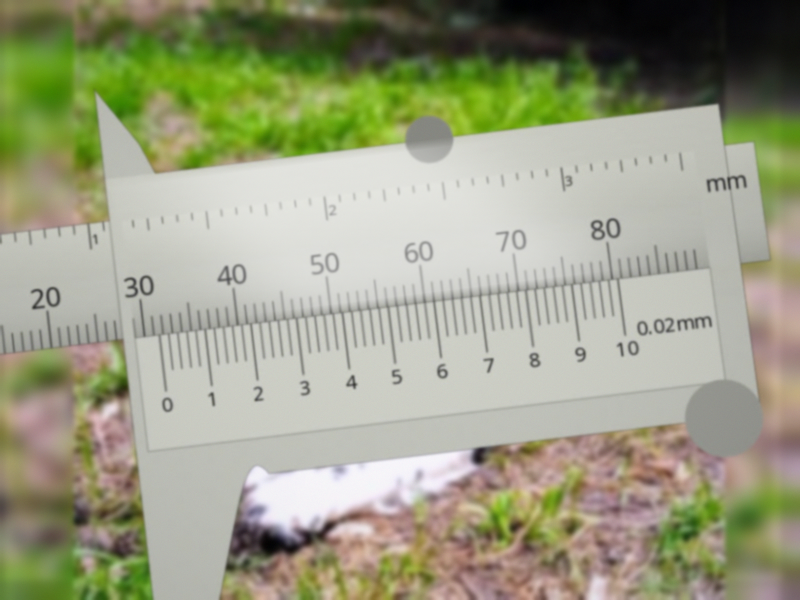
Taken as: 31.6 (mm)
